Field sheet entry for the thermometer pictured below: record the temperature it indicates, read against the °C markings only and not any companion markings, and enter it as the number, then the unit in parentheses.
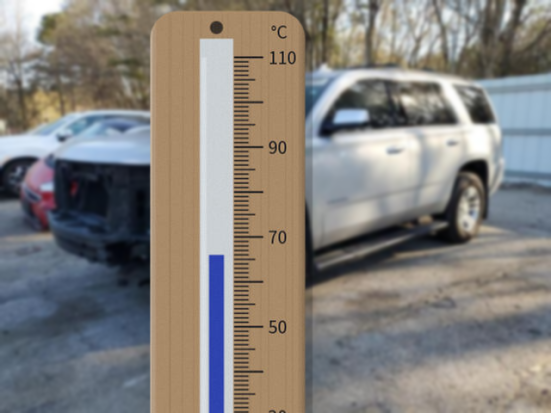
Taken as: 66 (°C)
